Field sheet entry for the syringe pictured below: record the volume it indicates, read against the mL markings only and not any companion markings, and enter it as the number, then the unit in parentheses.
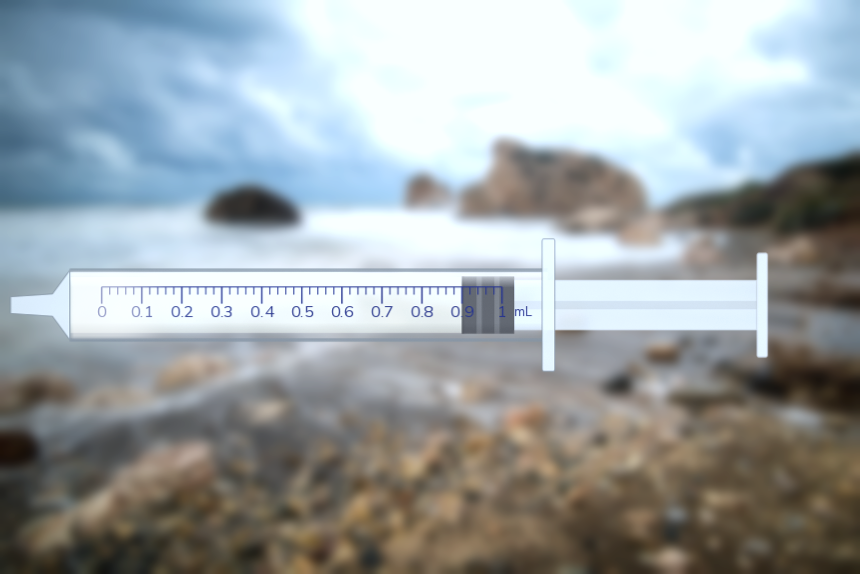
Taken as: 0.9 (mL)
